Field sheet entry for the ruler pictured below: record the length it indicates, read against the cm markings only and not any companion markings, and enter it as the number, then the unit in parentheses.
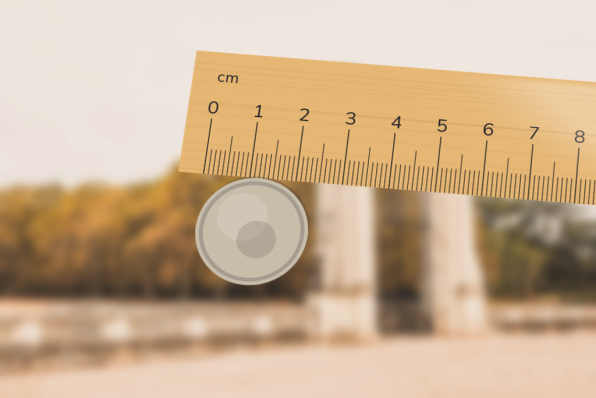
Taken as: 2.4 (cm)
